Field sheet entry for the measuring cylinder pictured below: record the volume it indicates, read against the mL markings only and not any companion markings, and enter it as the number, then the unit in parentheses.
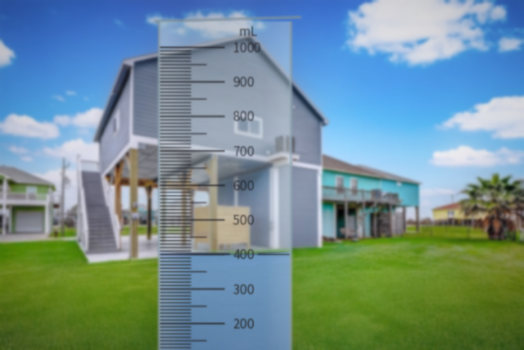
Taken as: 400 (mL)
